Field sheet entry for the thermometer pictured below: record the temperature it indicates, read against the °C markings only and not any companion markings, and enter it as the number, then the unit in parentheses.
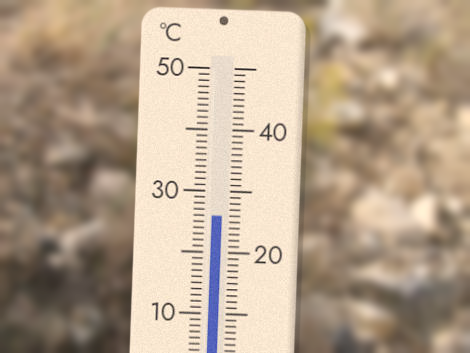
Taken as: 26 (°C)
